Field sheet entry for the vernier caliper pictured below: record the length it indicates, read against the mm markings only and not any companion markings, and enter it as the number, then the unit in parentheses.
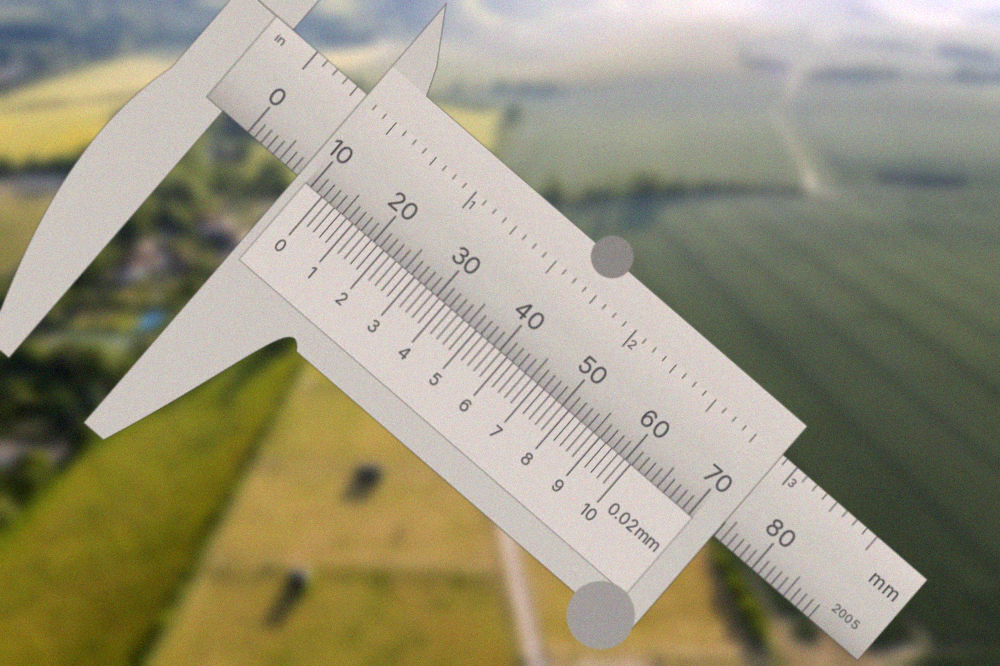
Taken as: 11.8 (mm)
